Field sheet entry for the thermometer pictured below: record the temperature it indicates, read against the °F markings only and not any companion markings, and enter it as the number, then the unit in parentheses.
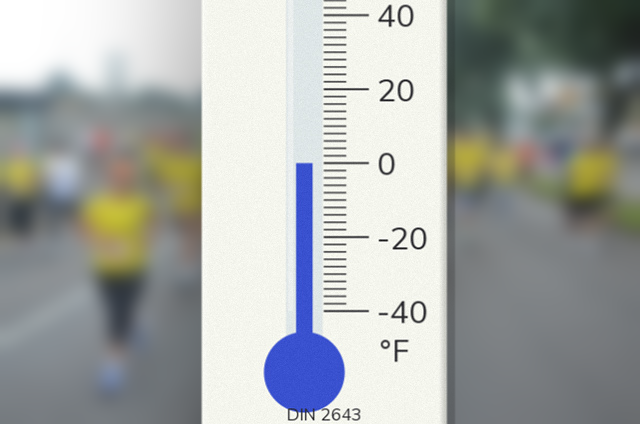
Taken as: 0 (°F)
